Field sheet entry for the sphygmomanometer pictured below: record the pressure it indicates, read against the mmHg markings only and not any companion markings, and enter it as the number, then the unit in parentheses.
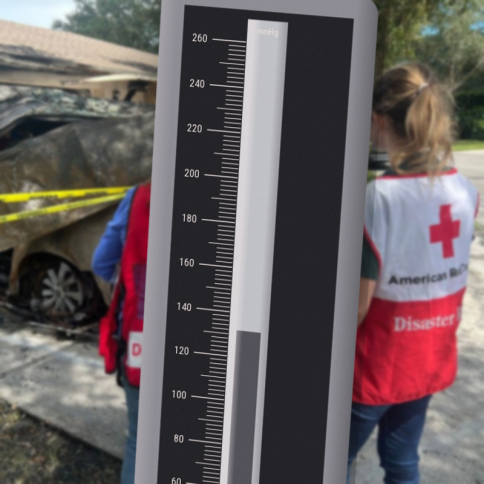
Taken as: 132 (mmHg)
